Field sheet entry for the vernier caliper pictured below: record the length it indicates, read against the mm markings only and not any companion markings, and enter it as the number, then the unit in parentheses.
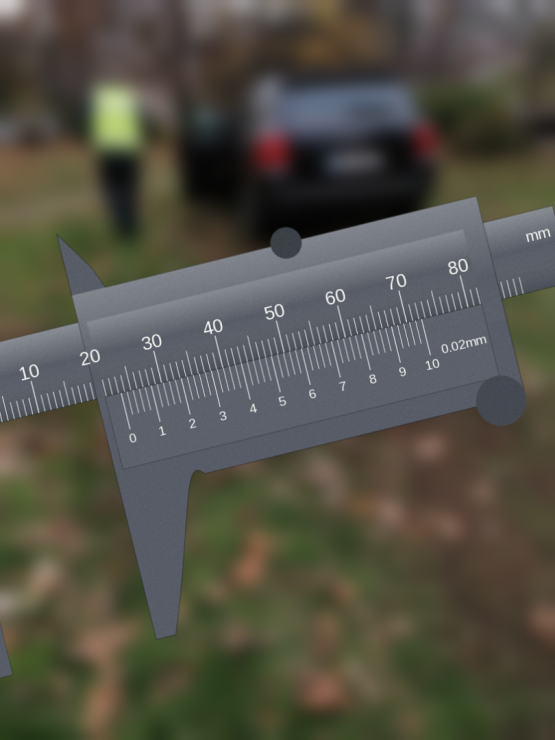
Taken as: 23.4 (mm)
